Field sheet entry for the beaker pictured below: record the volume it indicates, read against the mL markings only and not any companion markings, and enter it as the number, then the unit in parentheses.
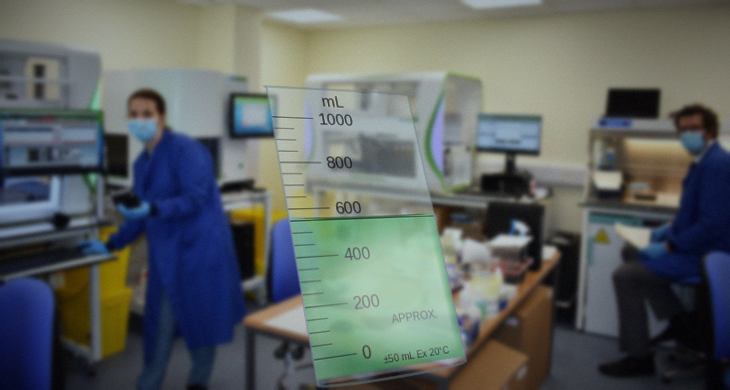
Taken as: 550 (mL)
